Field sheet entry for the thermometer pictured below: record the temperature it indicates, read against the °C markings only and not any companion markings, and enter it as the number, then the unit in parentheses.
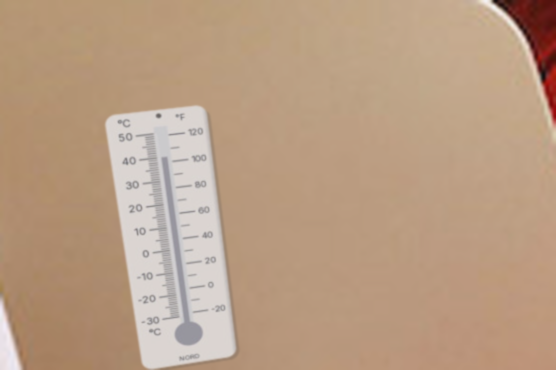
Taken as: 40 (°C)
